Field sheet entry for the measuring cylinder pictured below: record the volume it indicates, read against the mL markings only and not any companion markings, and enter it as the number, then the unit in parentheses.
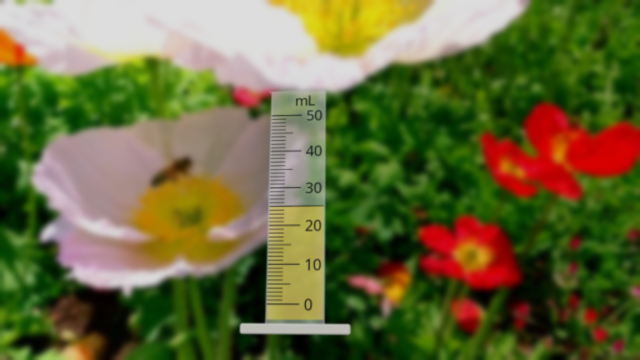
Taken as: 25 (mL)
